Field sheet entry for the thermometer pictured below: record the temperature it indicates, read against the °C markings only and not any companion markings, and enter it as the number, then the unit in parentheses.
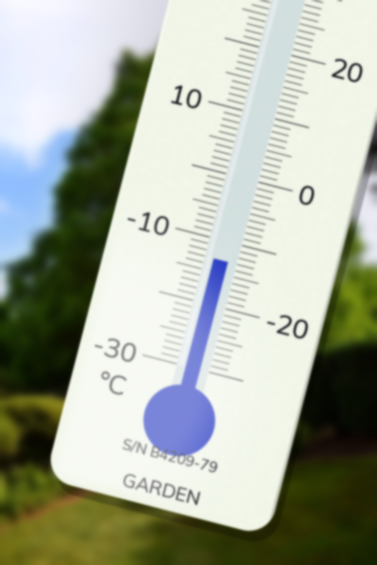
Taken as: -13 (°C)
